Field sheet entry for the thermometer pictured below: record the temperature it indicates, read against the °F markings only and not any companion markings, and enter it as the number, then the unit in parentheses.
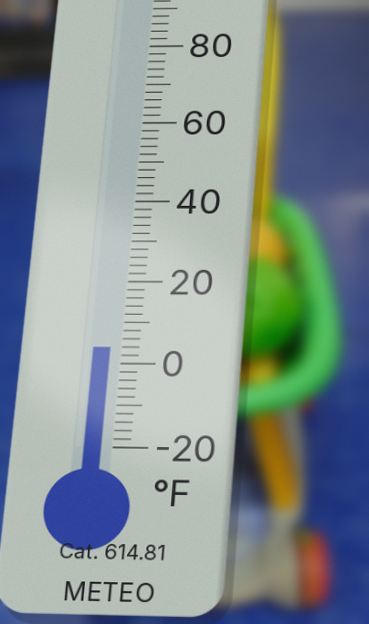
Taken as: 4 (°F)
